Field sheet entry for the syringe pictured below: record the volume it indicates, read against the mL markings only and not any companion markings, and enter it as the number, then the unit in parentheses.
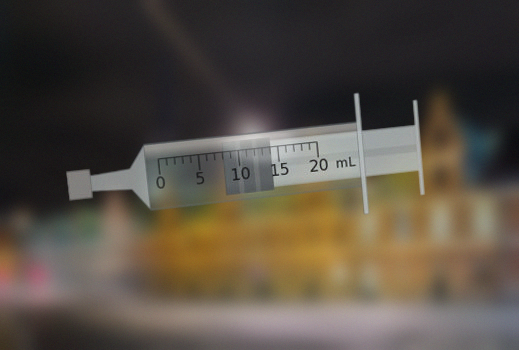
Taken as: 8 (mL)
